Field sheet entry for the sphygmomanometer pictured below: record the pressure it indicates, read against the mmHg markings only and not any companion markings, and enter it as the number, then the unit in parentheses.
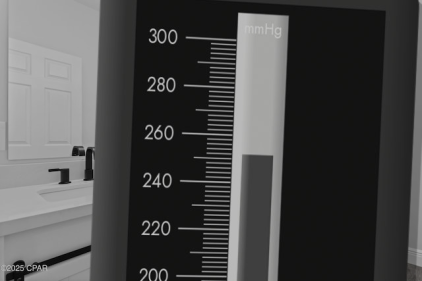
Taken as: 252 (mmHg)
